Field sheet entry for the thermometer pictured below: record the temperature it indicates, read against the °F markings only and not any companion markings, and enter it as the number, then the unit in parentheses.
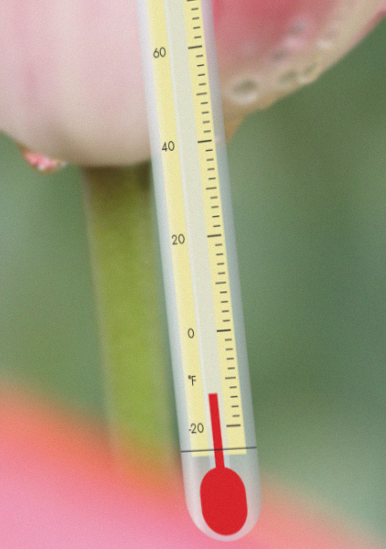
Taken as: -13 (°F)
